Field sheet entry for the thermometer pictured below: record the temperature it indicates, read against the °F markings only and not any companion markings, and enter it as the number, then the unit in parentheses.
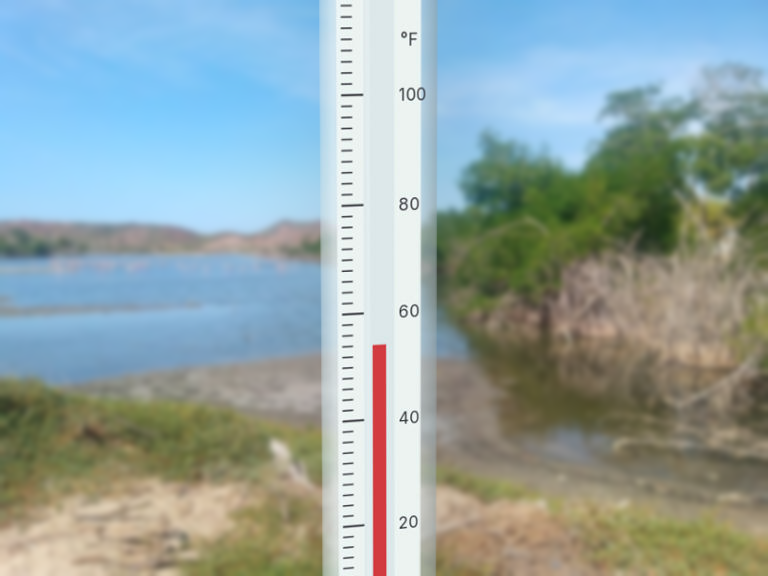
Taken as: 54 (°F)
